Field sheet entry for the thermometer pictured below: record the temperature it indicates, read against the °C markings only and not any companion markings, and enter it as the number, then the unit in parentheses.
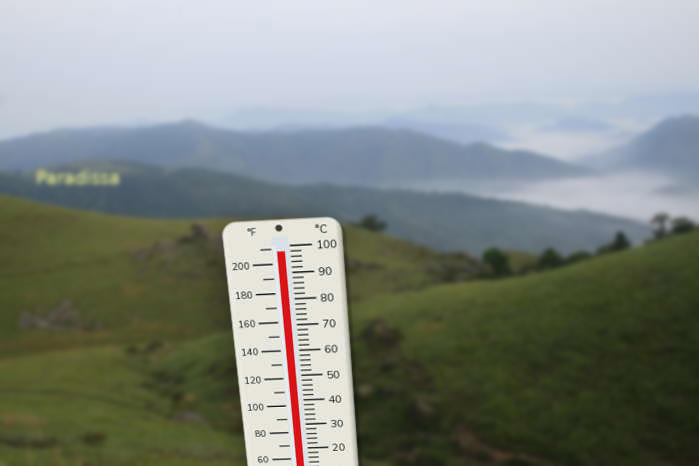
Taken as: 98 (°C)
